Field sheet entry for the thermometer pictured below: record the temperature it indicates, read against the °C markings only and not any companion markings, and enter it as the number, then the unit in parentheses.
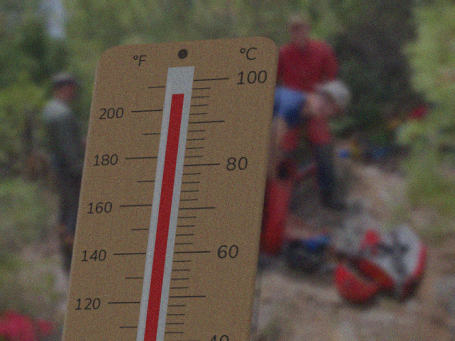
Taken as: 97 (°C)
